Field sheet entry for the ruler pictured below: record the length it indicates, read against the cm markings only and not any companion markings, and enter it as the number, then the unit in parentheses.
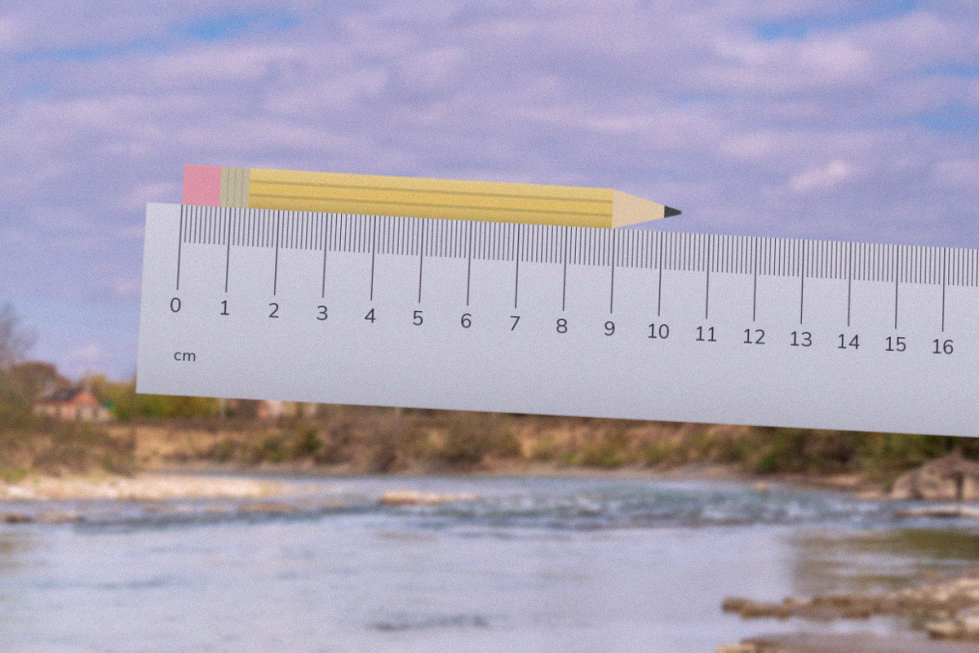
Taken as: 10.4 (cm)
